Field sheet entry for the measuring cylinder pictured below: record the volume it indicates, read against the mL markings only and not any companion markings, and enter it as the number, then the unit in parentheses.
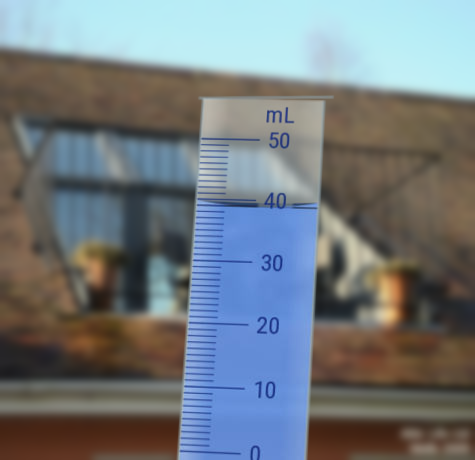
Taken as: 39 (mL)
